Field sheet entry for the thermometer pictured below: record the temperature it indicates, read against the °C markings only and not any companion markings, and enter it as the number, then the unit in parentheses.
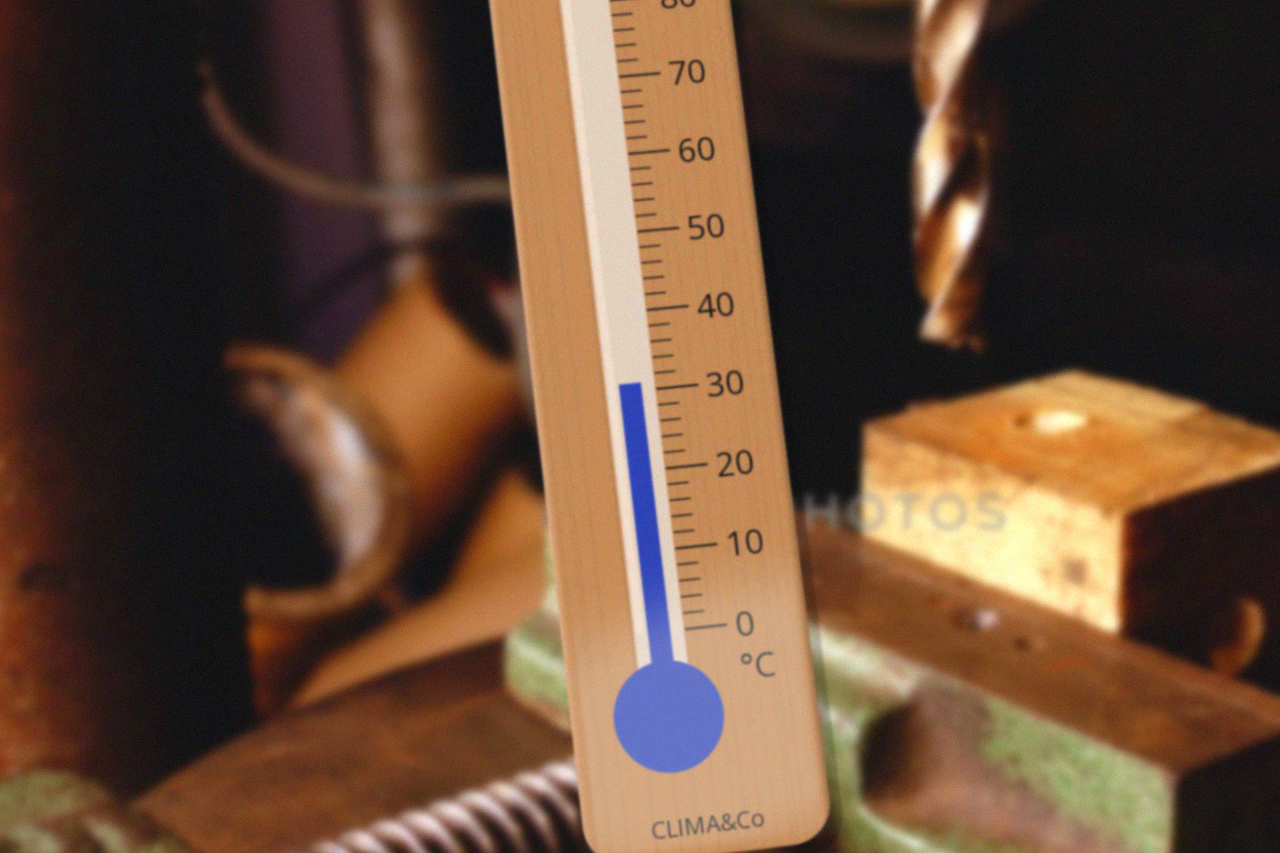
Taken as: 31 (°C)
